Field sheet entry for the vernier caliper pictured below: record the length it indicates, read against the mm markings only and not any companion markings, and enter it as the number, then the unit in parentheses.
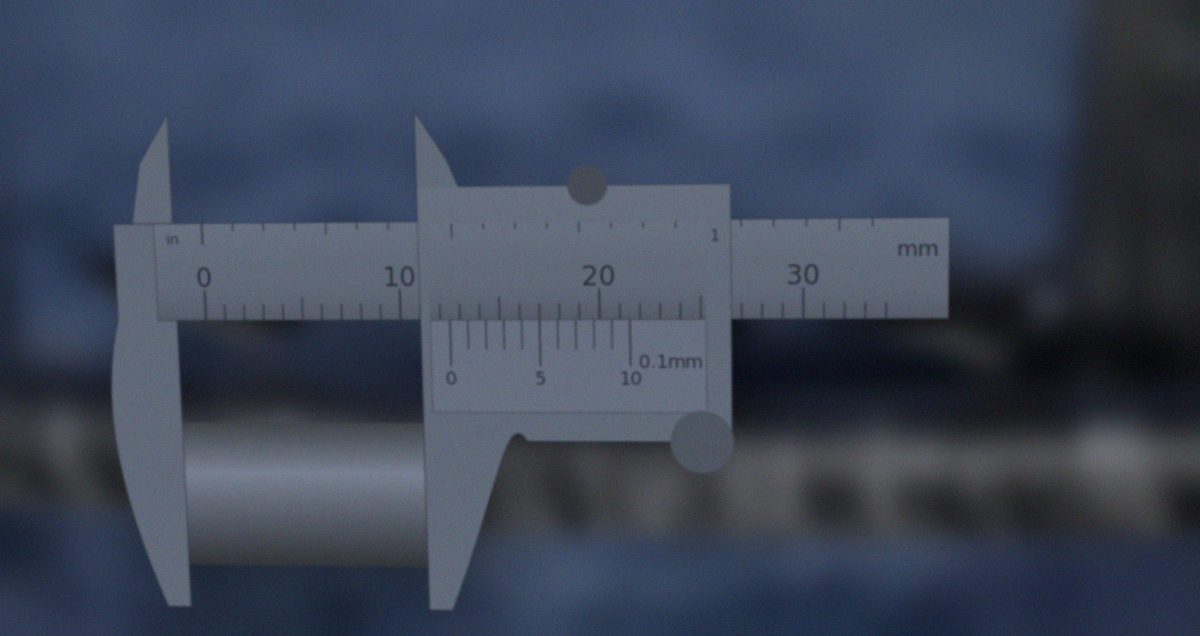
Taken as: 12.5 (mm)
